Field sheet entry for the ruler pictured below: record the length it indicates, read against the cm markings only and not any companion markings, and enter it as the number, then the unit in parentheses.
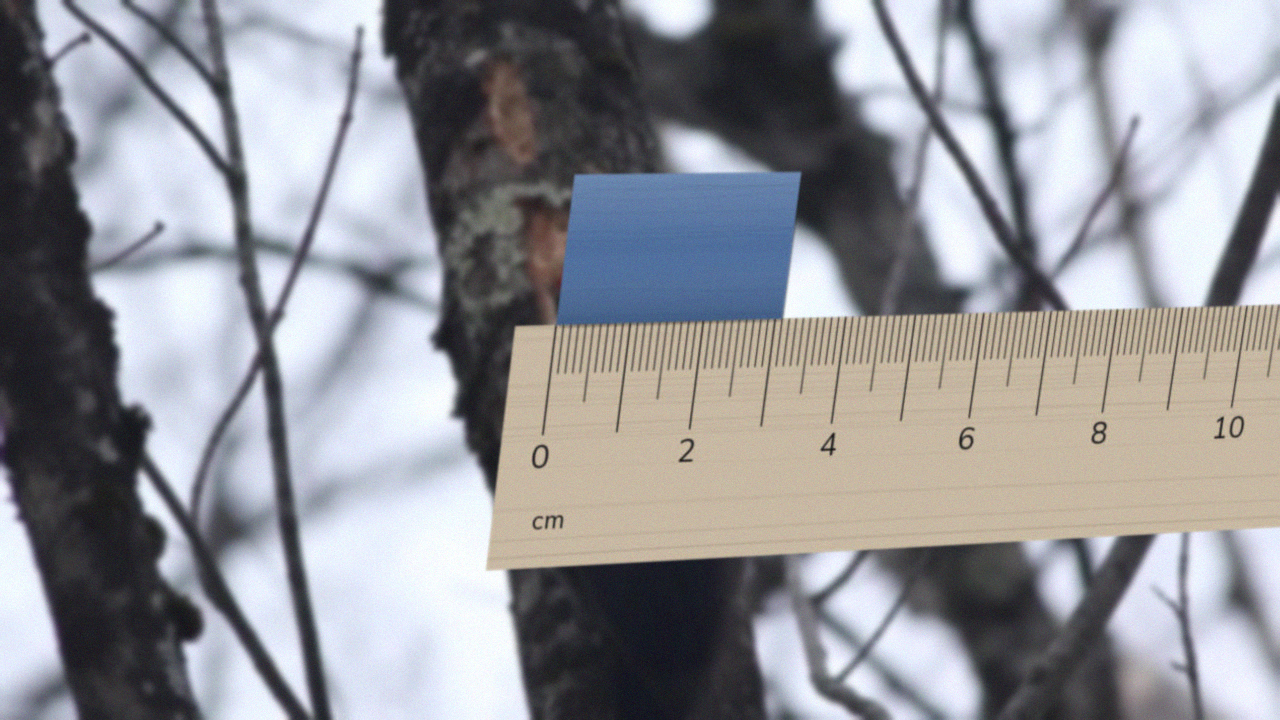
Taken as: 3.1 (cm)
